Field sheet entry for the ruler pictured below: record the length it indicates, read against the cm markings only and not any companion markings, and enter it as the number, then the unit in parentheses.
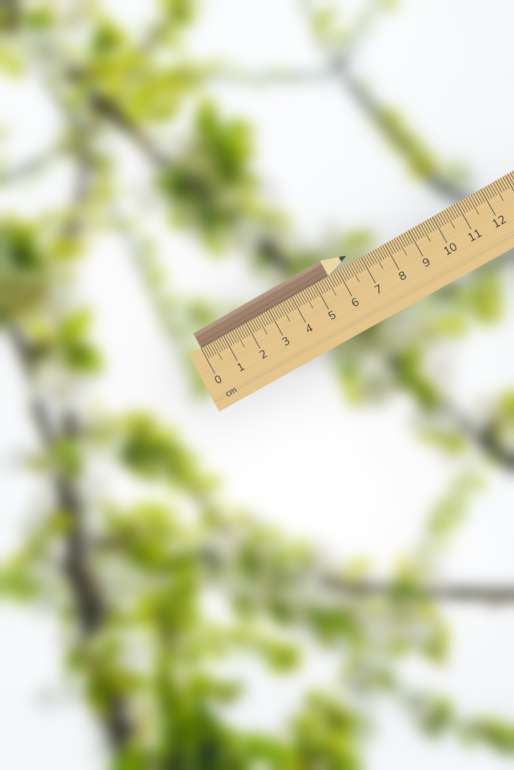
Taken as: 6.5 (cm)
